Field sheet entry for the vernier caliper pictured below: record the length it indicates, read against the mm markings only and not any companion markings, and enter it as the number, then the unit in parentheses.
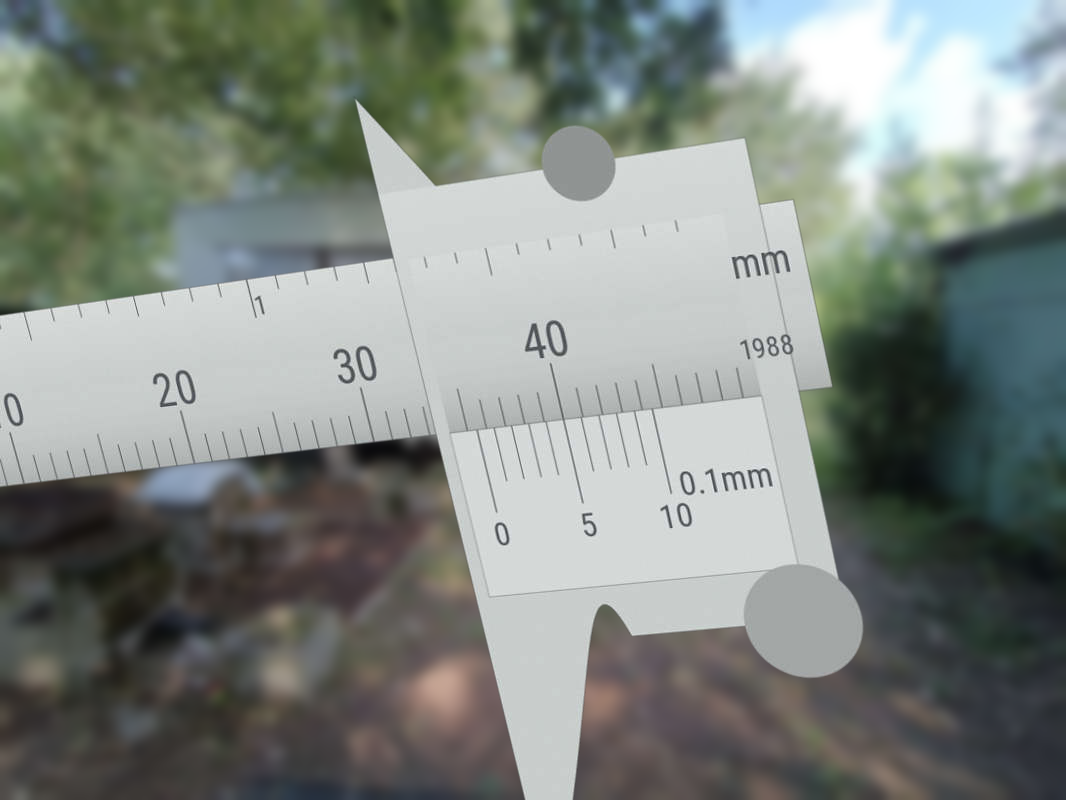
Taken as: 35.5 (mm)
